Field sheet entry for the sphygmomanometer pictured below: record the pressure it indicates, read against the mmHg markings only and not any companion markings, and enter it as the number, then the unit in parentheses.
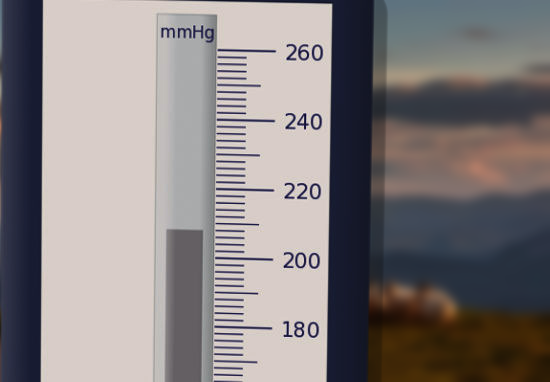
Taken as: 208 (mmHg)
